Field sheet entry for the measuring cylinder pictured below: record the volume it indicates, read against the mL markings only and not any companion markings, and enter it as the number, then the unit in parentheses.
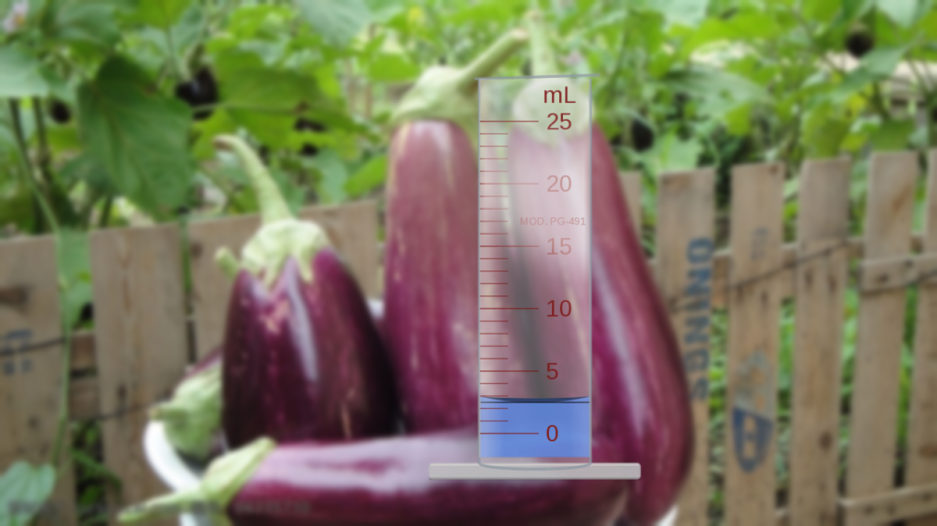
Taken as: 2.5 (mL)
